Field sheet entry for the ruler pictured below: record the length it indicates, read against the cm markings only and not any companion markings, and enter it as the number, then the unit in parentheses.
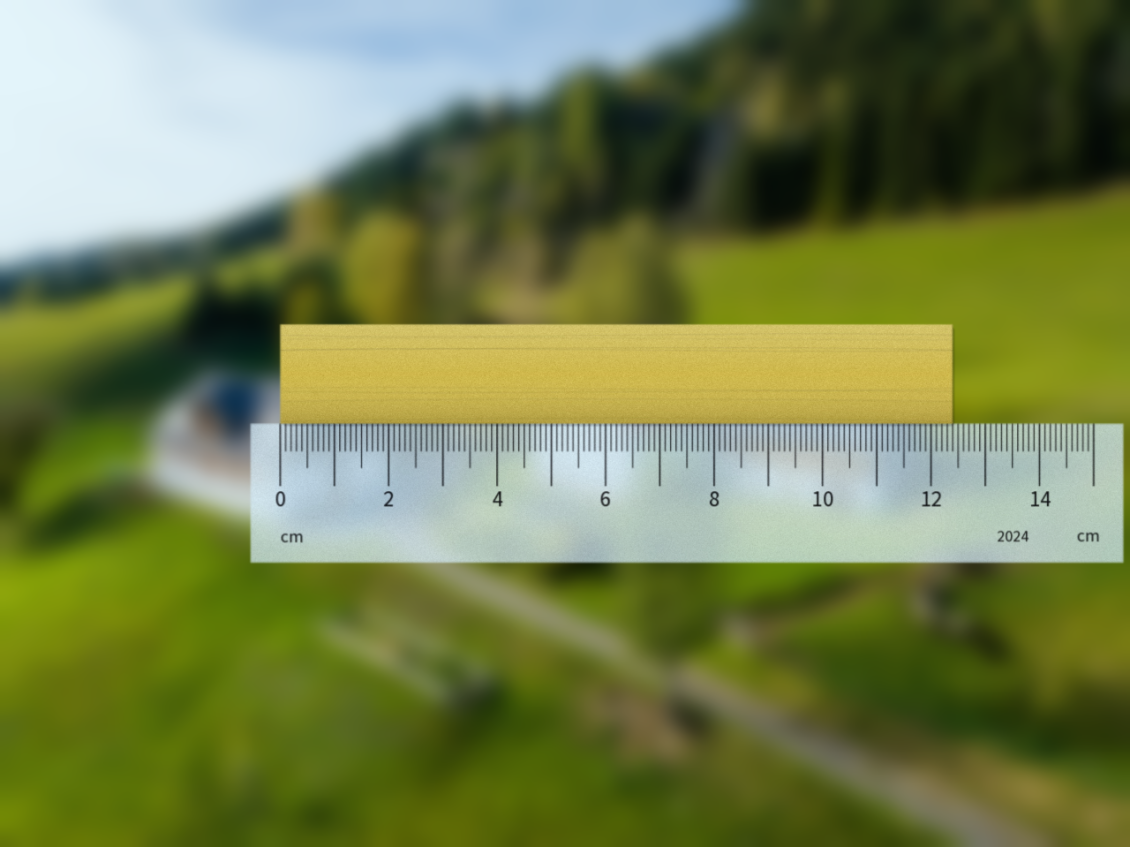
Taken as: 12.4 (cm)
